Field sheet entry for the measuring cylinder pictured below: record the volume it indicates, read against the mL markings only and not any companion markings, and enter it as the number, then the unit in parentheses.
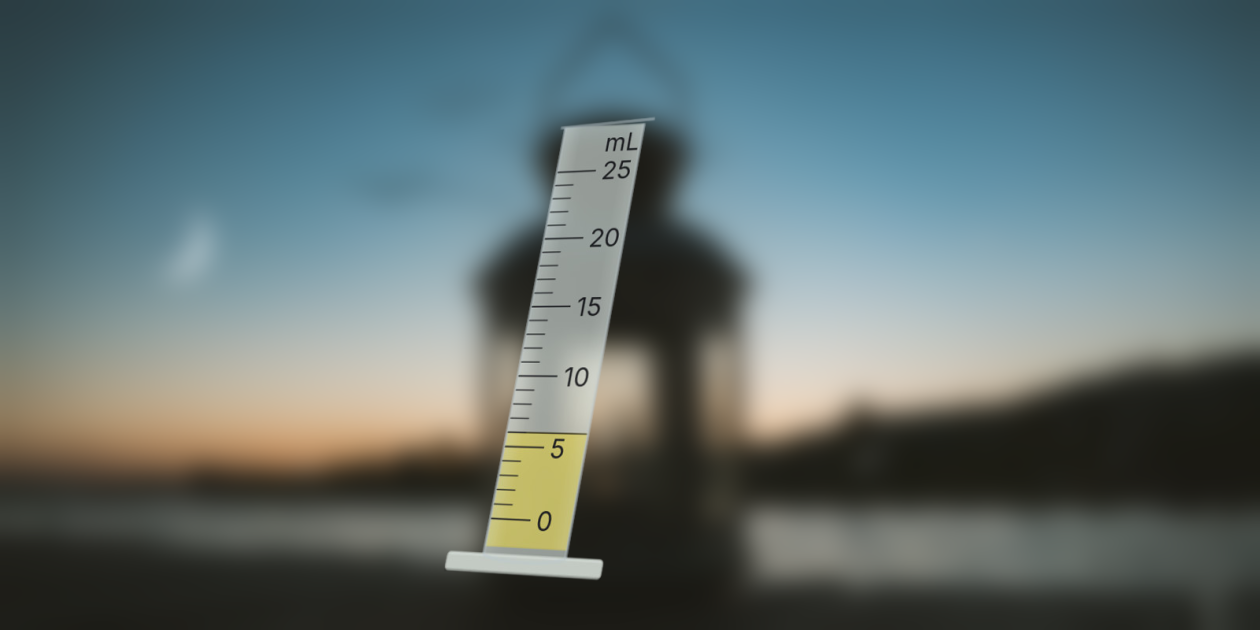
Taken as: 6 (mL)
